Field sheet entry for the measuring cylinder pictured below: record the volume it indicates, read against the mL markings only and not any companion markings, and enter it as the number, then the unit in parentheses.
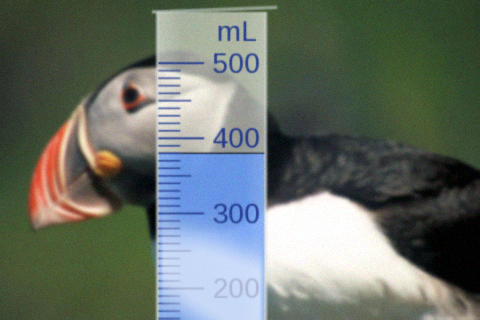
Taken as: 380 (mL)
